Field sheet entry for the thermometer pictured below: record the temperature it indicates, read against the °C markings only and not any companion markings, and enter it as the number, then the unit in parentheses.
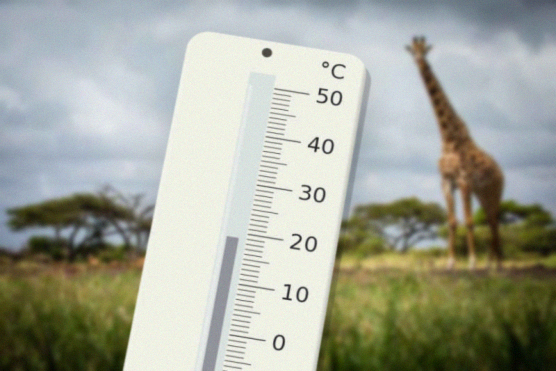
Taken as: 19 (°C)
